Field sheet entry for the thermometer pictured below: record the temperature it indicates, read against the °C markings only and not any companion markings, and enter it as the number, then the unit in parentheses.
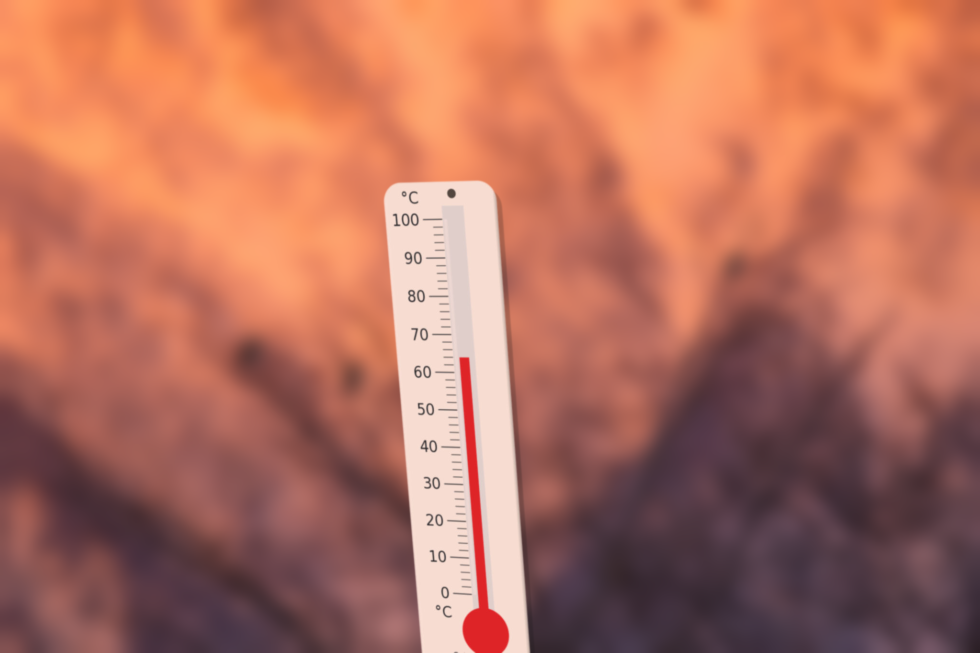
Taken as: 64 (°C)
